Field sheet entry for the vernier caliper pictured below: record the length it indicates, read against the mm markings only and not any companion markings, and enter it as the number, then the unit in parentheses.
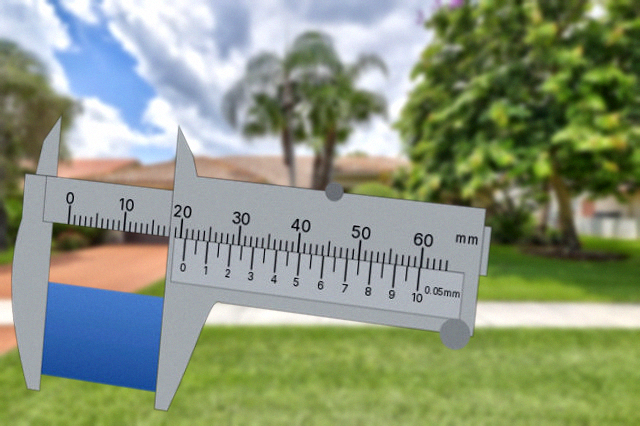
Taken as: 20.8 (mm)
